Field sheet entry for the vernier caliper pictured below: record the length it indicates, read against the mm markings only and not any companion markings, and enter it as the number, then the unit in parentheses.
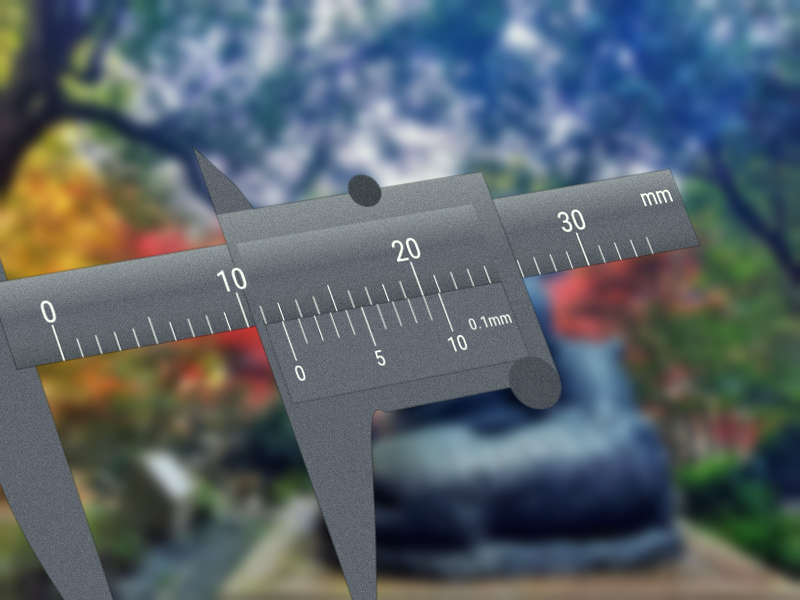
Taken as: 11.9 (mm)
